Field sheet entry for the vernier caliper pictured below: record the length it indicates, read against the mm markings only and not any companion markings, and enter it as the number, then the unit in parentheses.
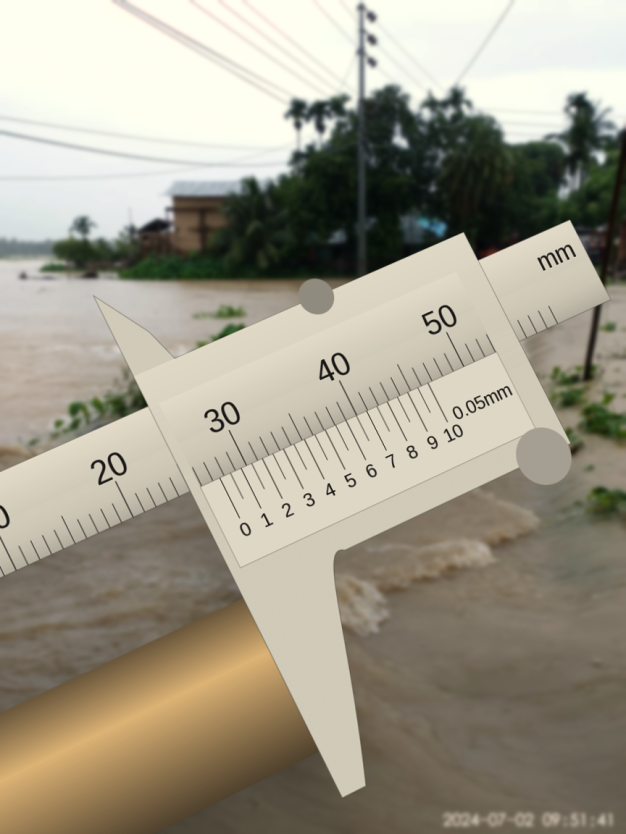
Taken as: 27.6 (mm)
